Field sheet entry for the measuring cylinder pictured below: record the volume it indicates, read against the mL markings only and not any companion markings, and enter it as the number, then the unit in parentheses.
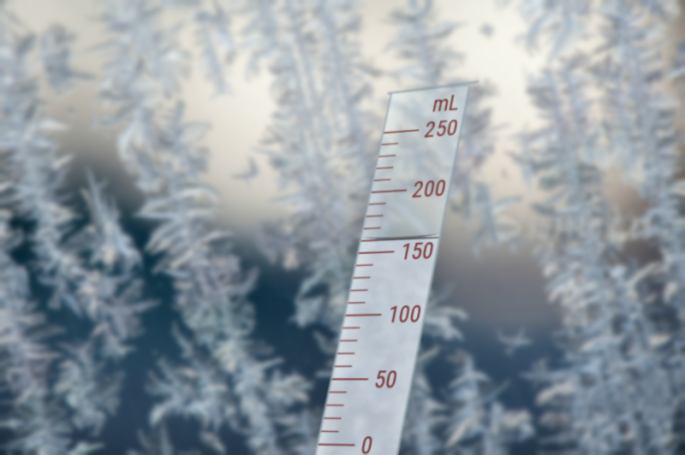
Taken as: 160 (mL)
